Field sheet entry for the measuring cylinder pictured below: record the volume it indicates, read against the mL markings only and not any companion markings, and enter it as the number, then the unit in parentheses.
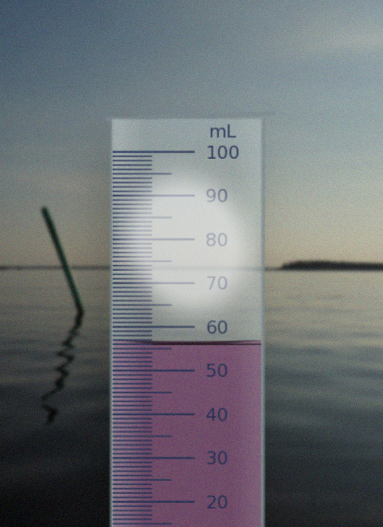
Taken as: 56 (mL)
